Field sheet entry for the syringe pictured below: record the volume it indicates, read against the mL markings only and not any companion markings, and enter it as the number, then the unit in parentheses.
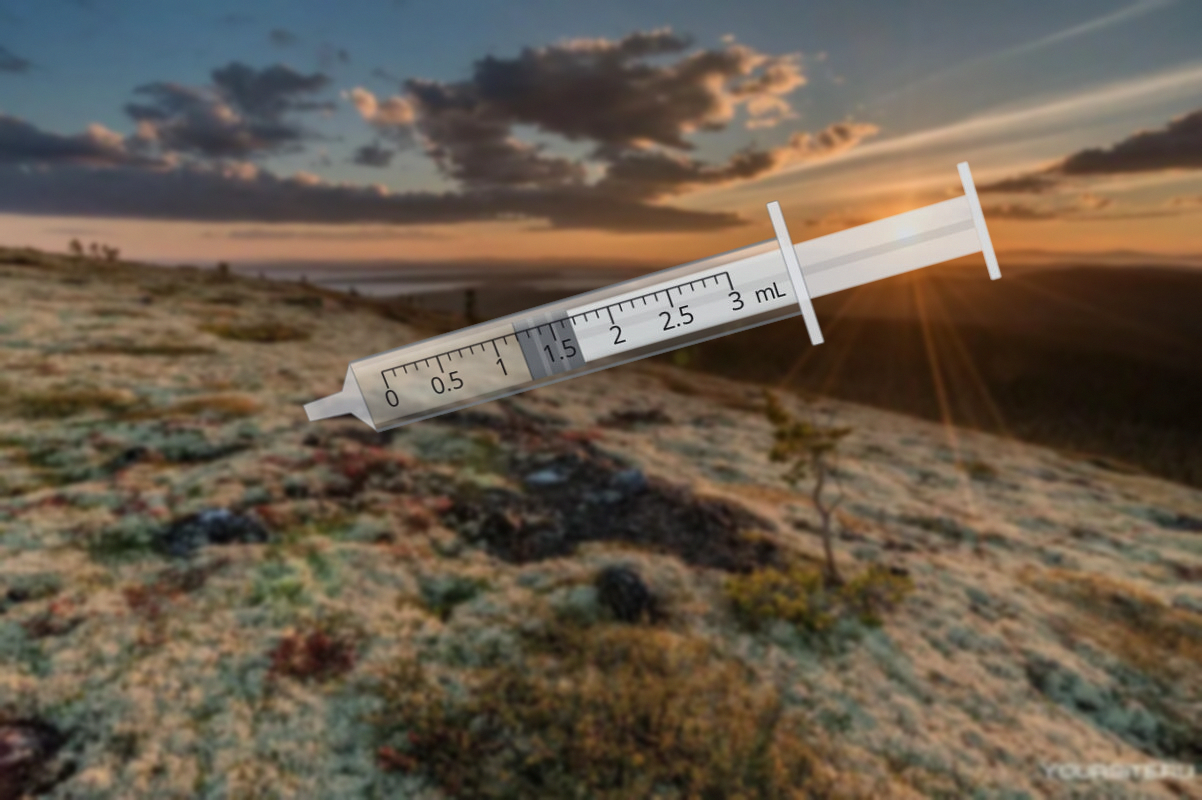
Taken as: 1.2 (mL)
